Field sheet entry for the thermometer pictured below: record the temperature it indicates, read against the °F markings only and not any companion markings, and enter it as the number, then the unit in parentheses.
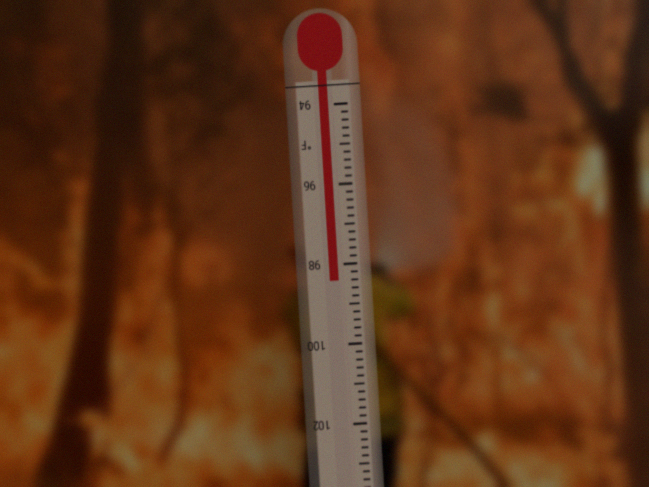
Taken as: 98.4 (°F)
